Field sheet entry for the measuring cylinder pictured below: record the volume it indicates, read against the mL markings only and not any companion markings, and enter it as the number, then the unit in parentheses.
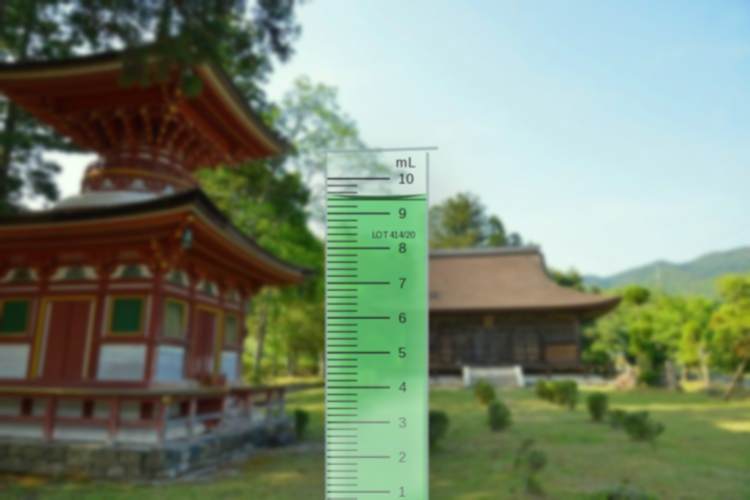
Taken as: 9.4 (mL)
